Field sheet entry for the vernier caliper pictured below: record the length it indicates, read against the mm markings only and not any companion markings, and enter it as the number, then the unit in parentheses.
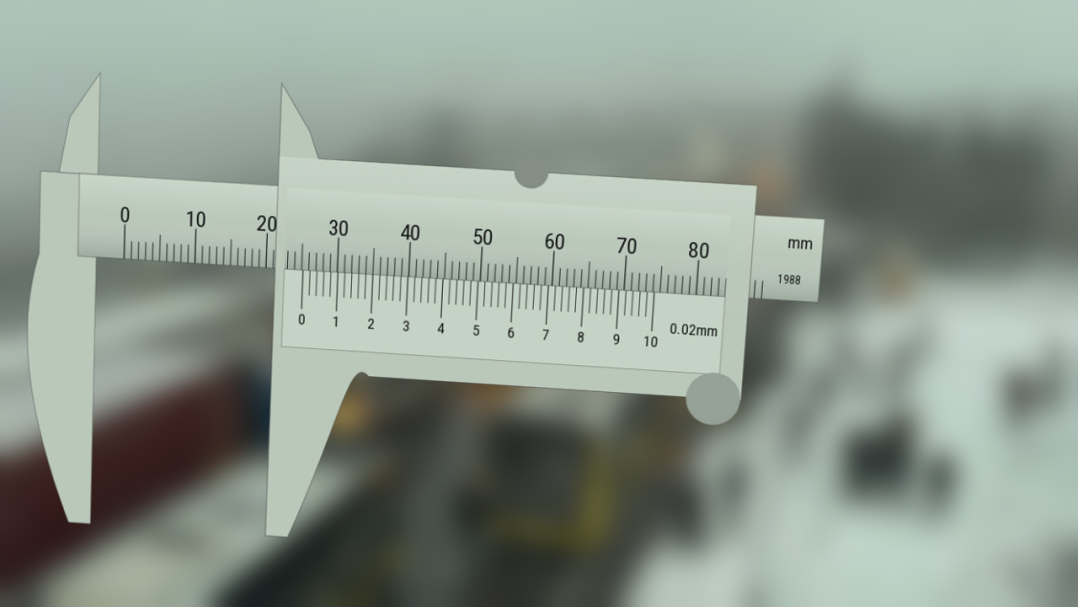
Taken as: 25.2 (mm)
